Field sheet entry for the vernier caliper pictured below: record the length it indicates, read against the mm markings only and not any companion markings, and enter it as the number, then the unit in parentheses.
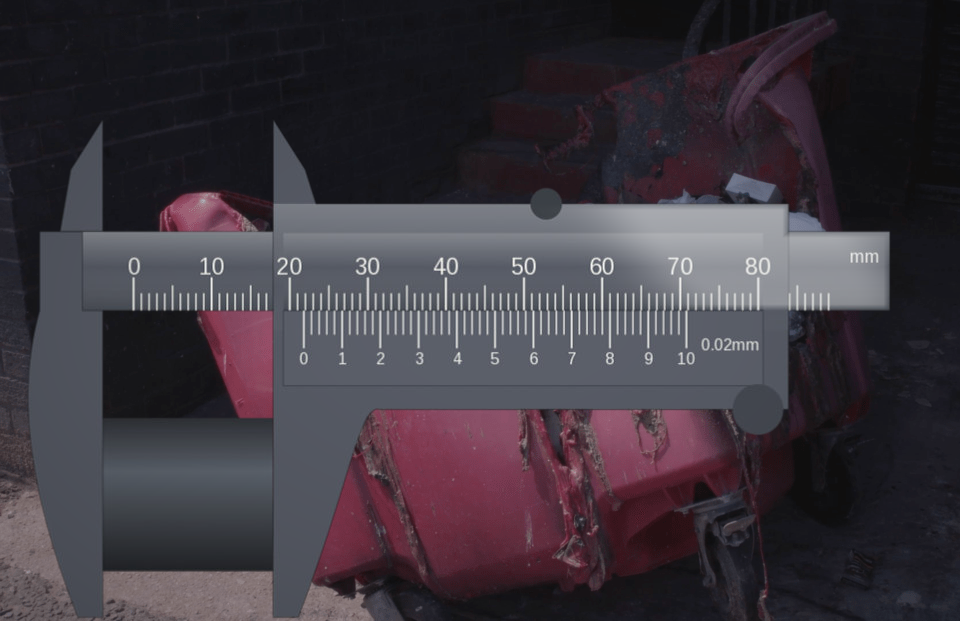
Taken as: 21.8 (mm)
